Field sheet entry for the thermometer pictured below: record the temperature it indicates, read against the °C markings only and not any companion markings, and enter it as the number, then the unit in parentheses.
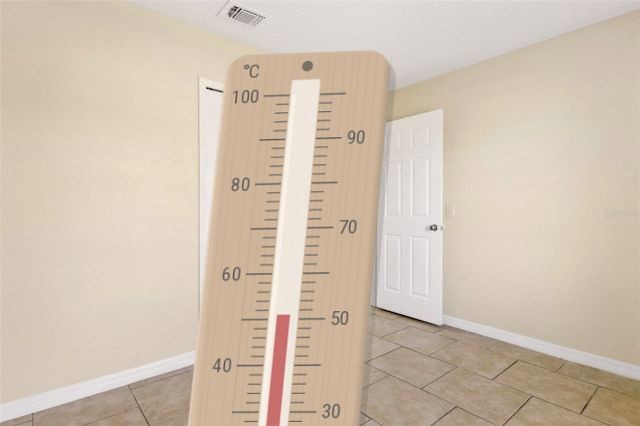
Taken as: 51 (°C)
